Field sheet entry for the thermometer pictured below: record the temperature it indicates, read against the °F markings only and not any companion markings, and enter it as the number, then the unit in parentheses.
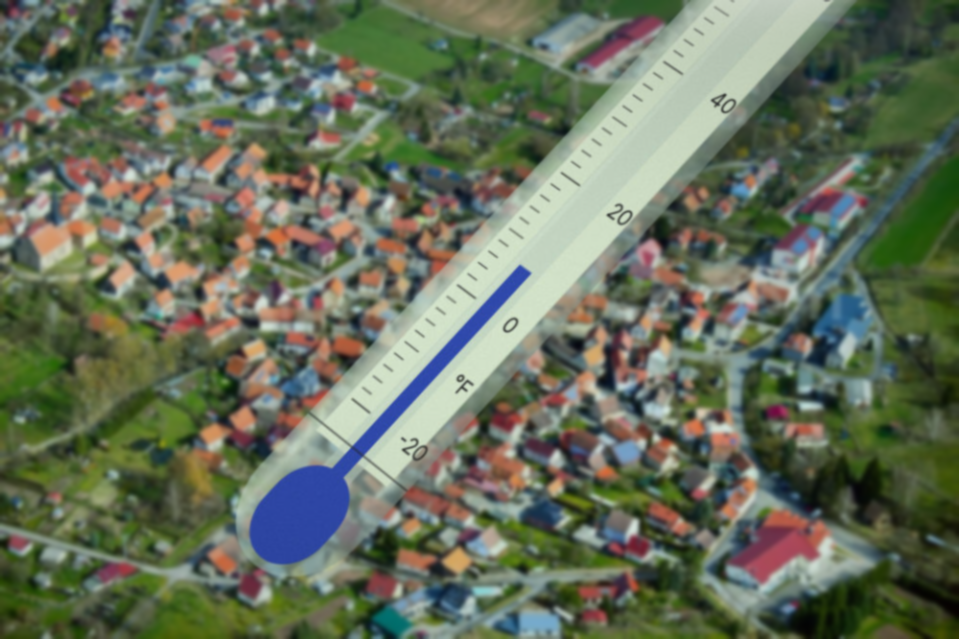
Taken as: 7 (°F)
